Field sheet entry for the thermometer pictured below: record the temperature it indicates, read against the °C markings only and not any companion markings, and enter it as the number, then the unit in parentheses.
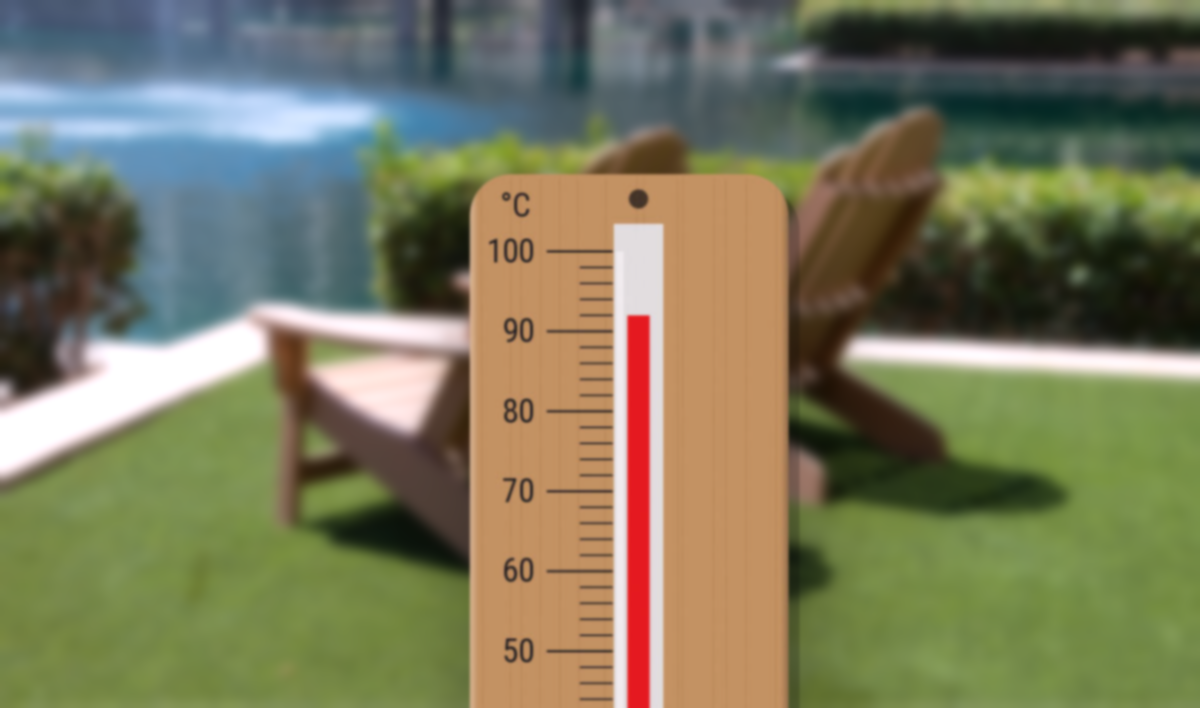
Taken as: 92 (°C)
